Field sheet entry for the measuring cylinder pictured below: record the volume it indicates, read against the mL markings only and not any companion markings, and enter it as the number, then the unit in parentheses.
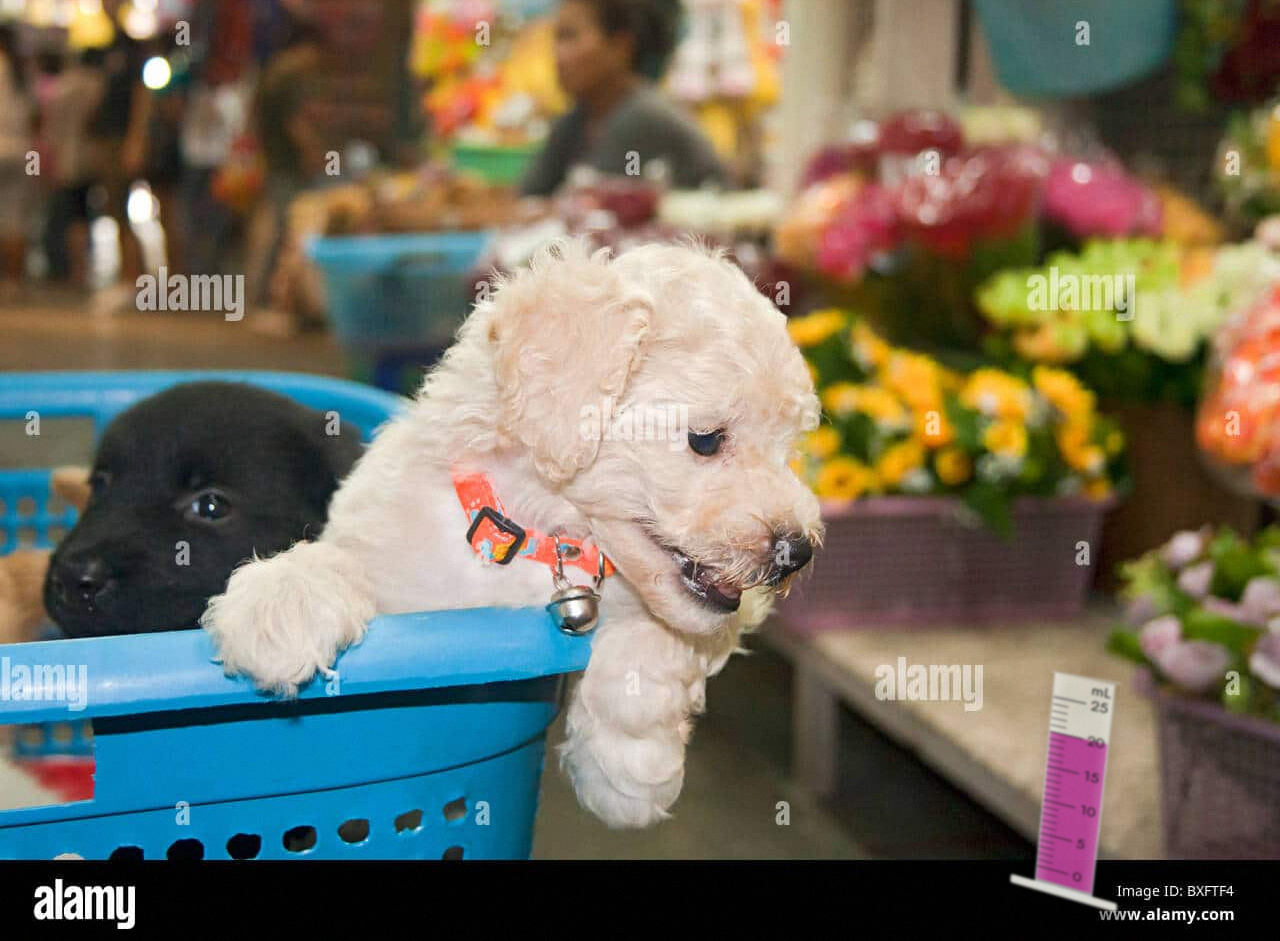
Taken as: 20 (mL)
